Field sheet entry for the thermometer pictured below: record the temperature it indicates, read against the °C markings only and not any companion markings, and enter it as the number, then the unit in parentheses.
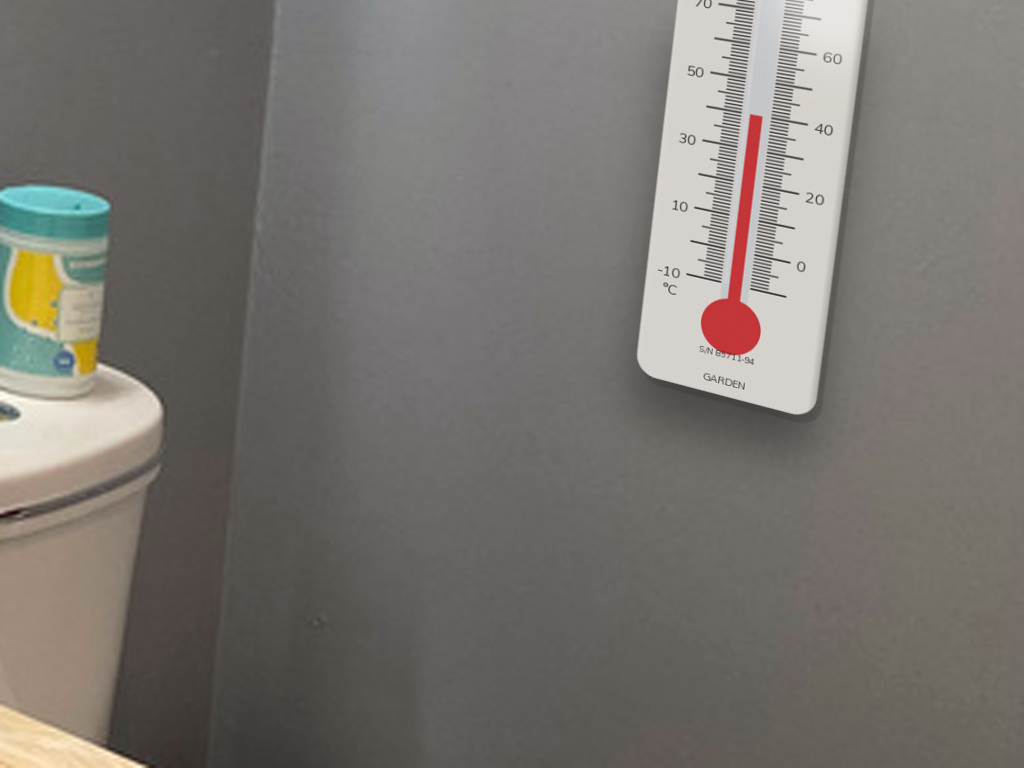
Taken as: 40 (°C)
